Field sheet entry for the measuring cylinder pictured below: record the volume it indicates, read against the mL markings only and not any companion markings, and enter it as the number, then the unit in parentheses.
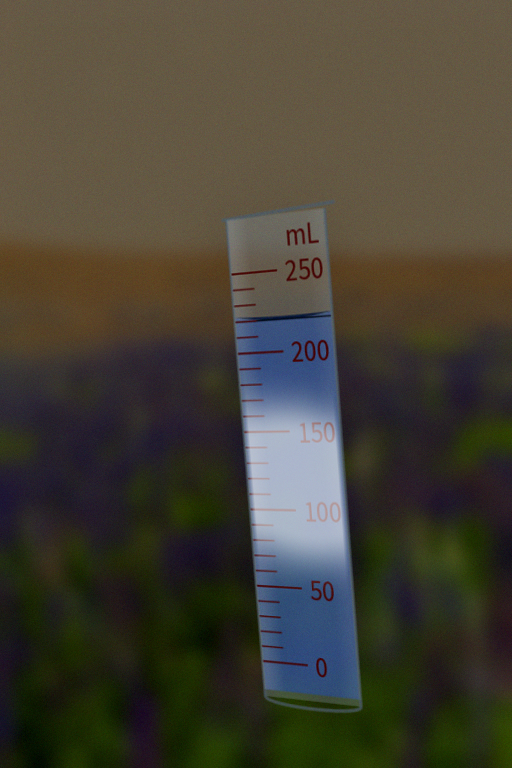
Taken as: 220 (mL)
